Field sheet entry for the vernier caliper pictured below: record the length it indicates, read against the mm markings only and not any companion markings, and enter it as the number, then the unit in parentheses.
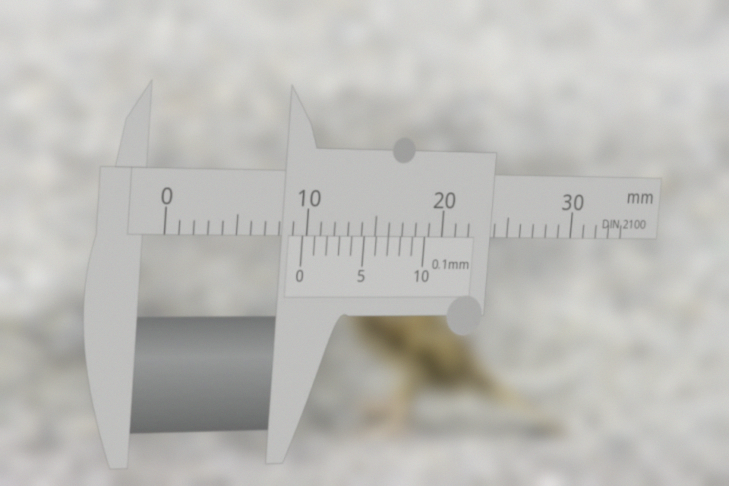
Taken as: 9.7 (mm)
